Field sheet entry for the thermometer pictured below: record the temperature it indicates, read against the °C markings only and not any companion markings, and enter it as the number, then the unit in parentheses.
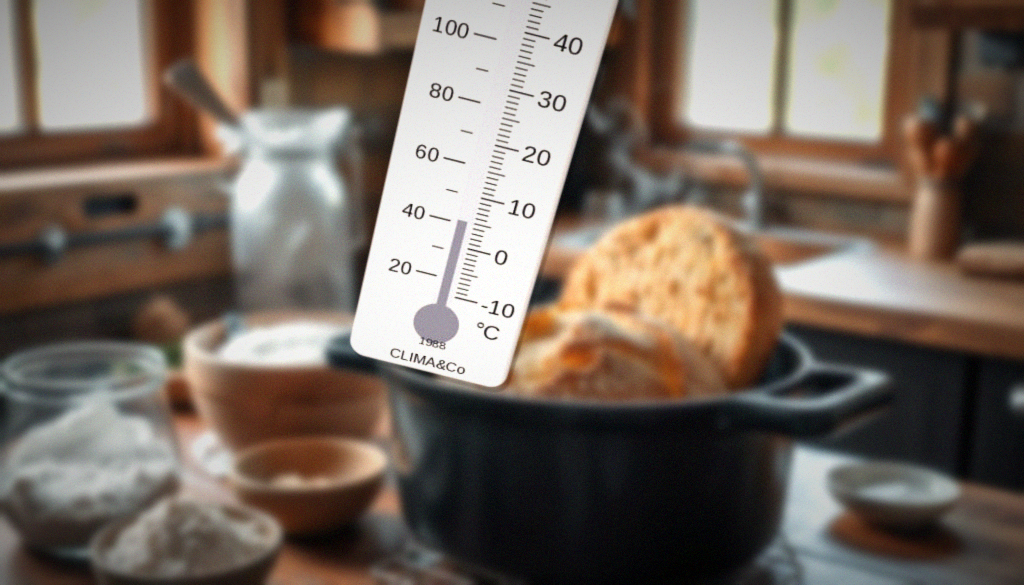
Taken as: 5 (°C)
